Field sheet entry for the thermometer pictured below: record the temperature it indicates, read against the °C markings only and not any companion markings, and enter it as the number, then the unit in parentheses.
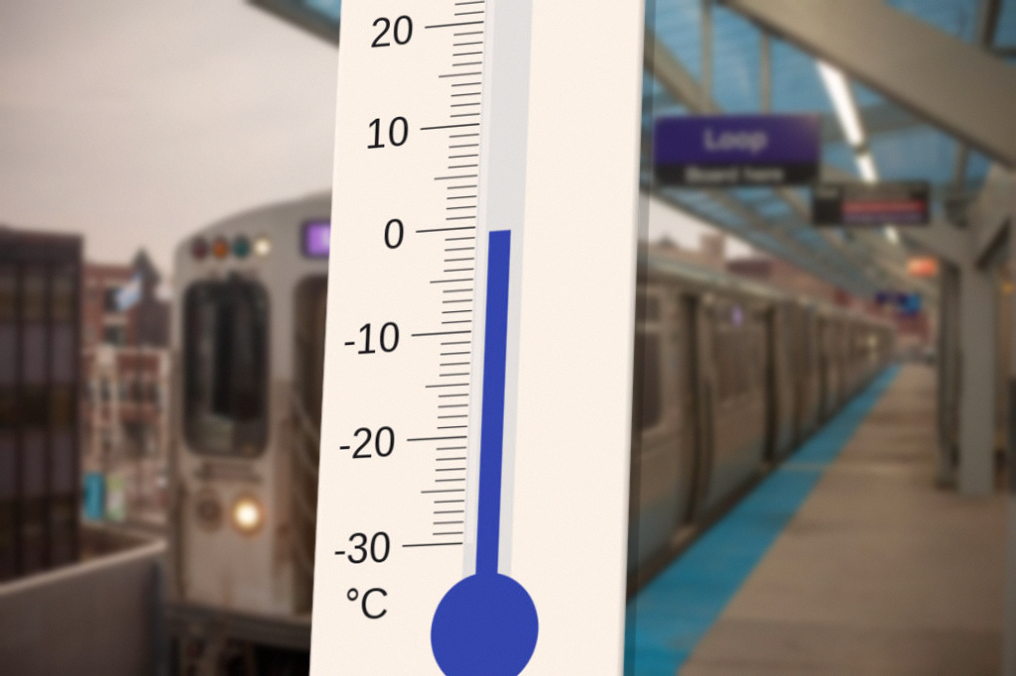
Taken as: -0.5 (°C)
